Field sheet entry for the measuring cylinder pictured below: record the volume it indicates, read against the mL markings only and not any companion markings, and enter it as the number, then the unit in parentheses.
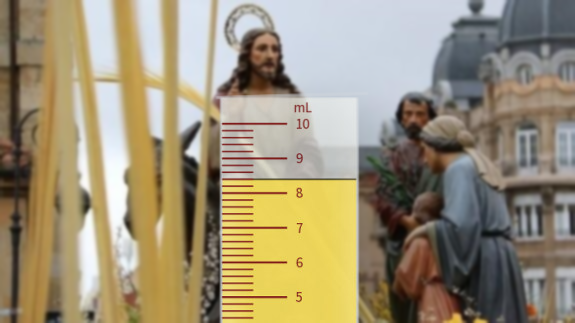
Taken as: 8.4 (mL)
